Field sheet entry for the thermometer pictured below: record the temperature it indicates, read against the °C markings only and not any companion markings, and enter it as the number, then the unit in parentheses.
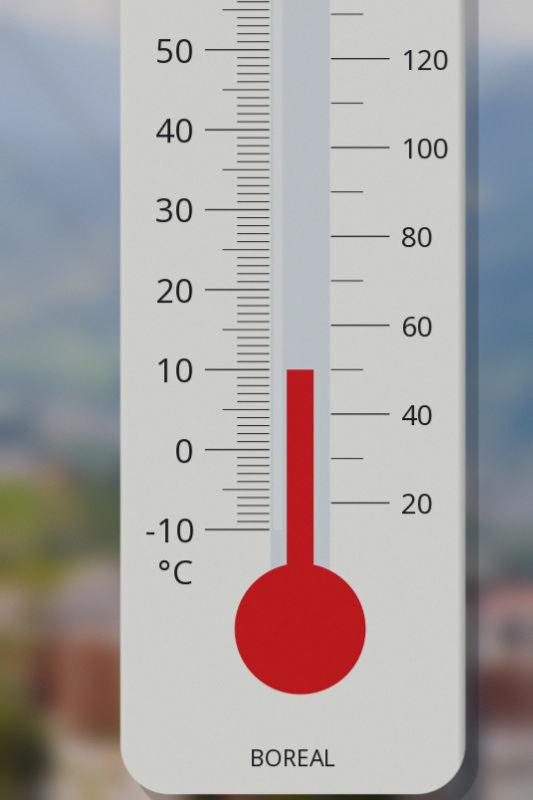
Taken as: 10 (°C)
